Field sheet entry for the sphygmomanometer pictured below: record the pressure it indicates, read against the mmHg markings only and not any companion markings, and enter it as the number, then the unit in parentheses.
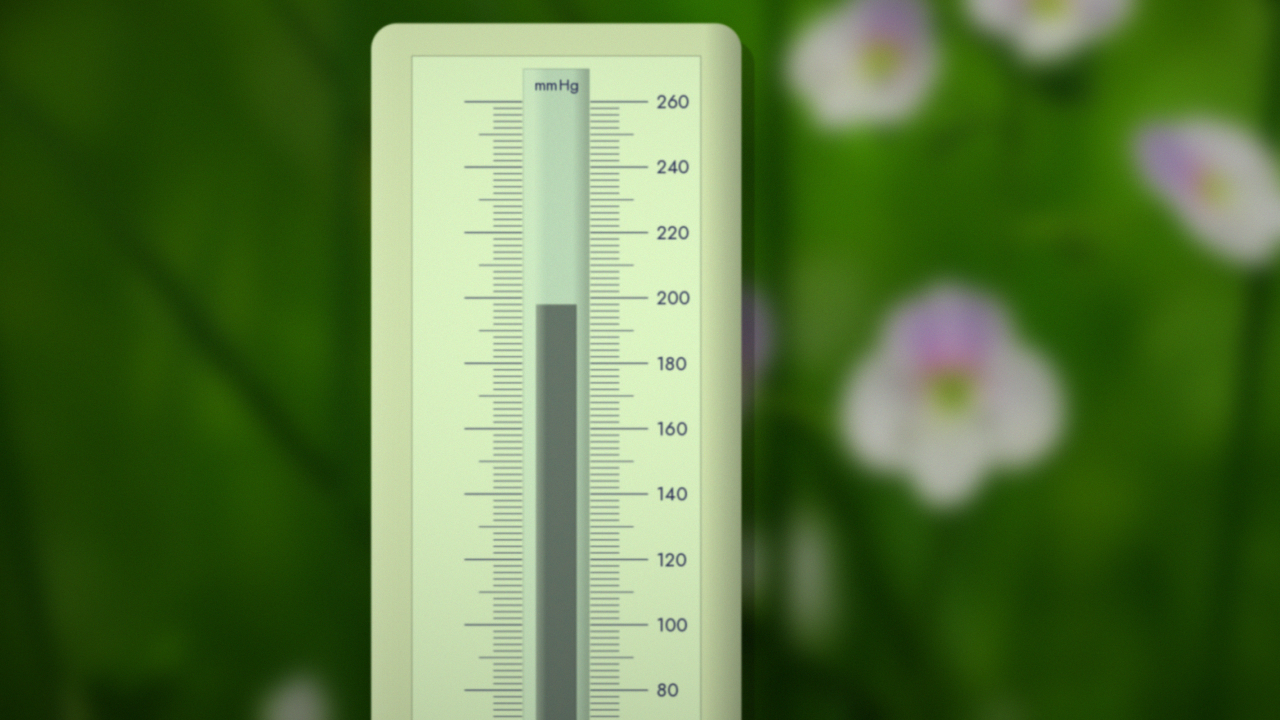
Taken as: 198 (mmHg)
